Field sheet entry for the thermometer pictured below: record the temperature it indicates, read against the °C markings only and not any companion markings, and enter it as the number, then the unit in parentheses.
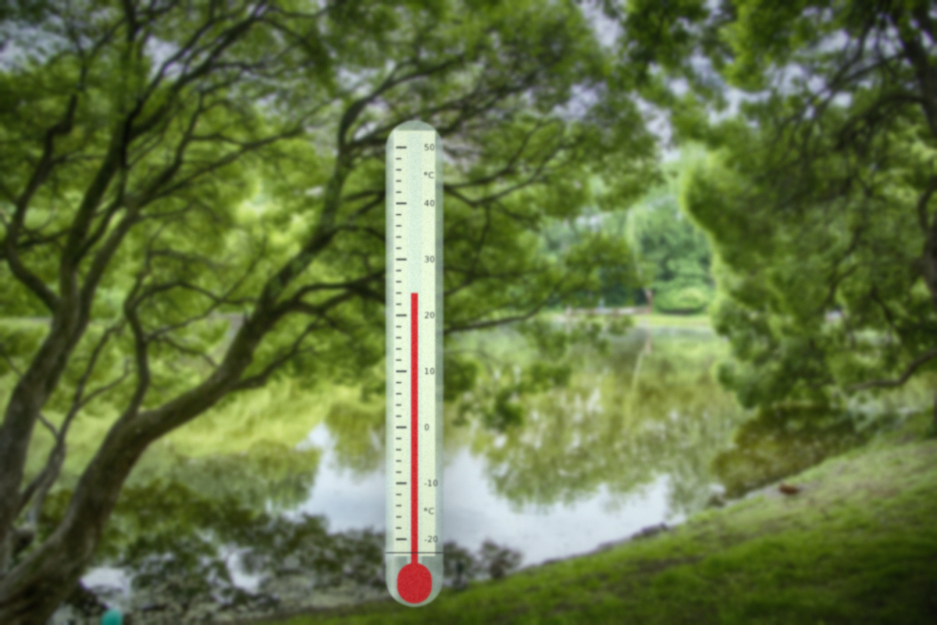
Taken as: 24 (°C)
